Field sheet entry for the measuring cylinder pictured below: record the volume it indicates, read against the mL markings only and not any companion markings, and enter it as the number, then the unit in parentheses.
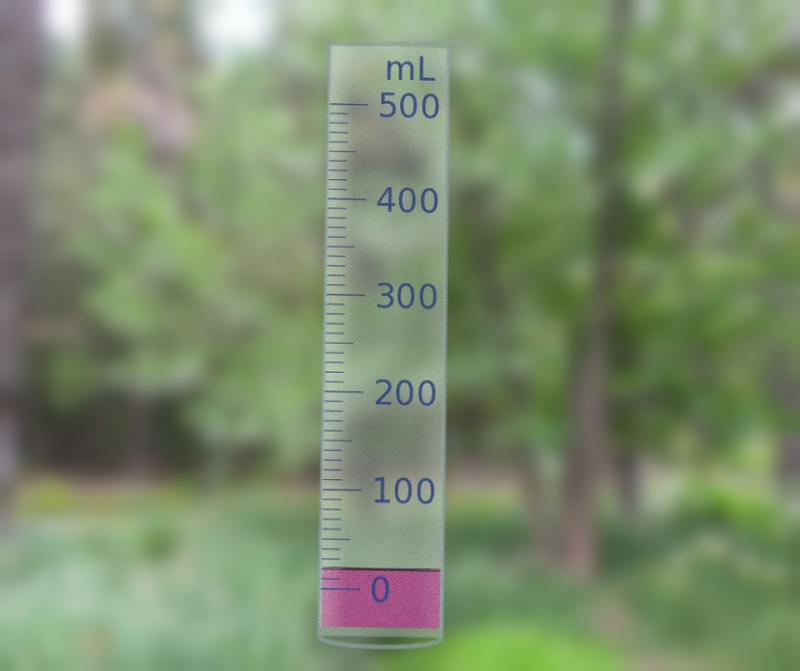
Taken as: 20 (mL)
